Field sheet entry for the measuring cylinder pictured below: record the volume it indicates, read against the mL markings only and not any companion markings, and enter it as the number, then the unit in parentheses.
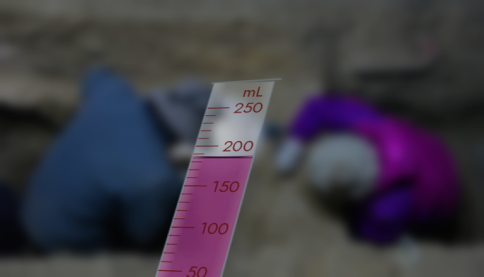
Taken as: 185 (mL)
